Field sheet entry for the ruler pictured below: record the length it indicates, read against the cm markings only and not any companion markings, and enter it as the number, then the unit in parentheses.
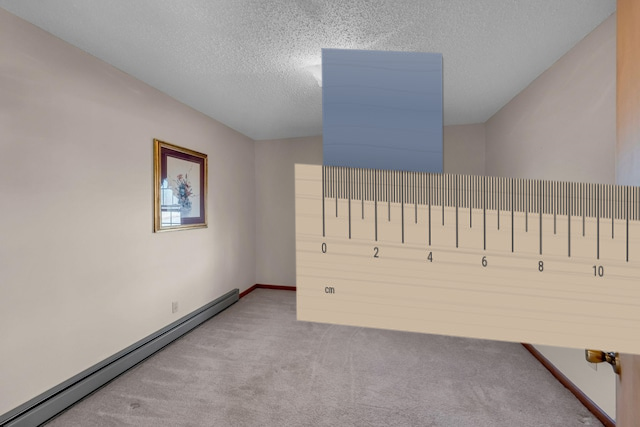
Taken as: 4.5 (cm)
